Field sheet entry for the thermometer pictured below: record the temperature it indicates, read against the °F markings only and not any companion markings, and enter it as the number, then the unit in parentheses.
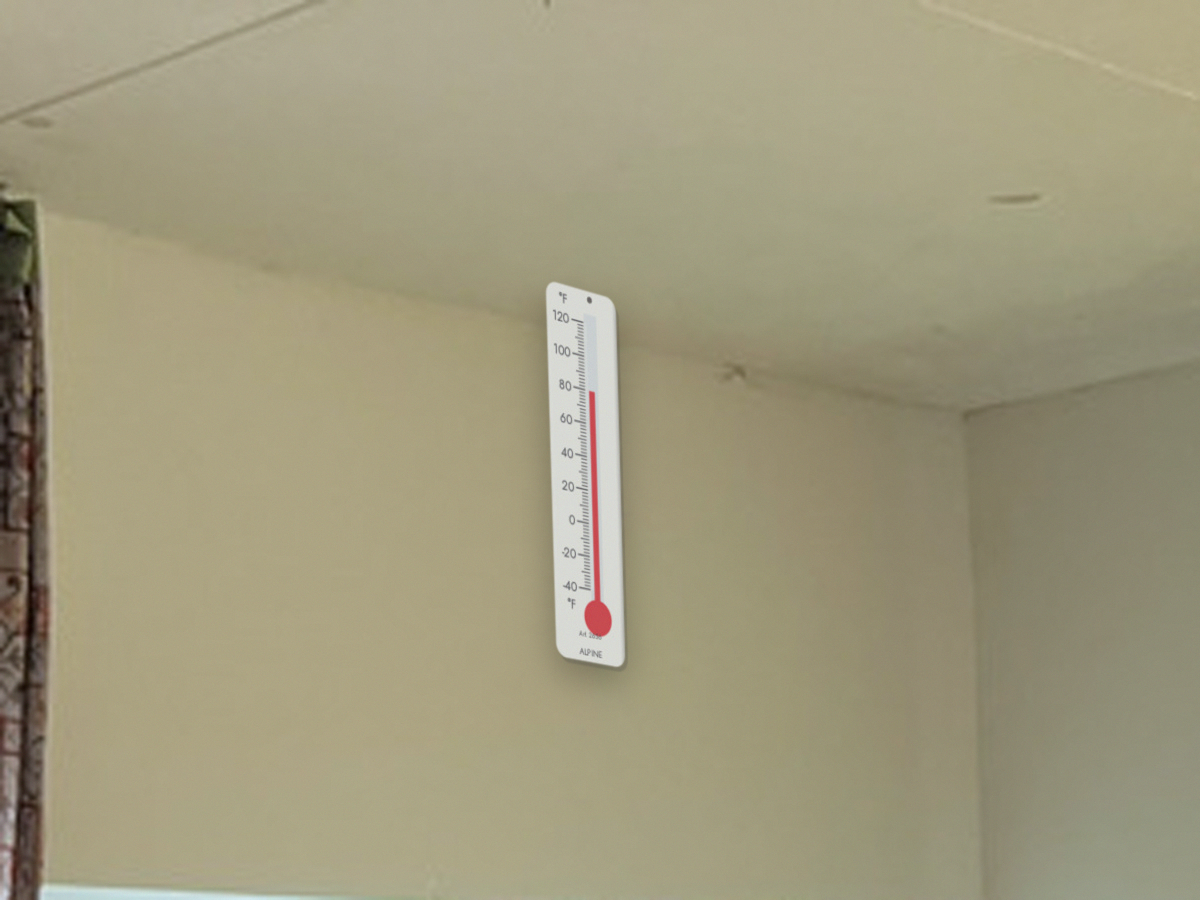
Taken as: 80 (°F)
